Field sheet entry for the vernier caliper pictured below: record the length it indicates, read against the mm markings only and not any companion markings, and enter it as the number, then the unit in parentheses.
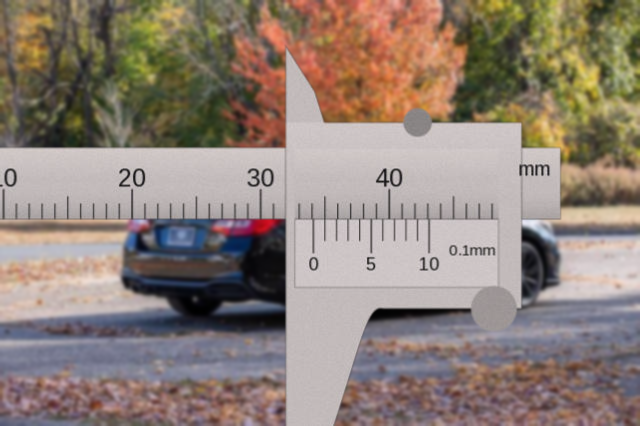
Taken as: 34.1 (mm)
